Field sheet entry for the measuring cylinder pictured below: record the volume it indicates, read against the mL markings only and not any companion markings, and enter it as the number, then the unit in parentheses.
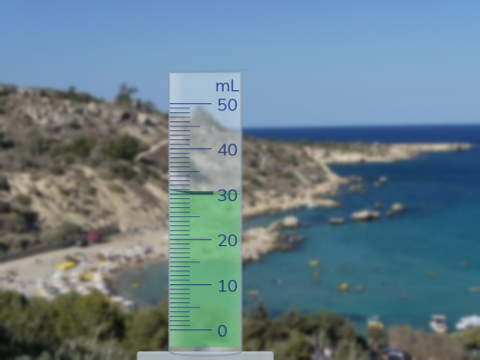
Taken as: 30 (mL)
